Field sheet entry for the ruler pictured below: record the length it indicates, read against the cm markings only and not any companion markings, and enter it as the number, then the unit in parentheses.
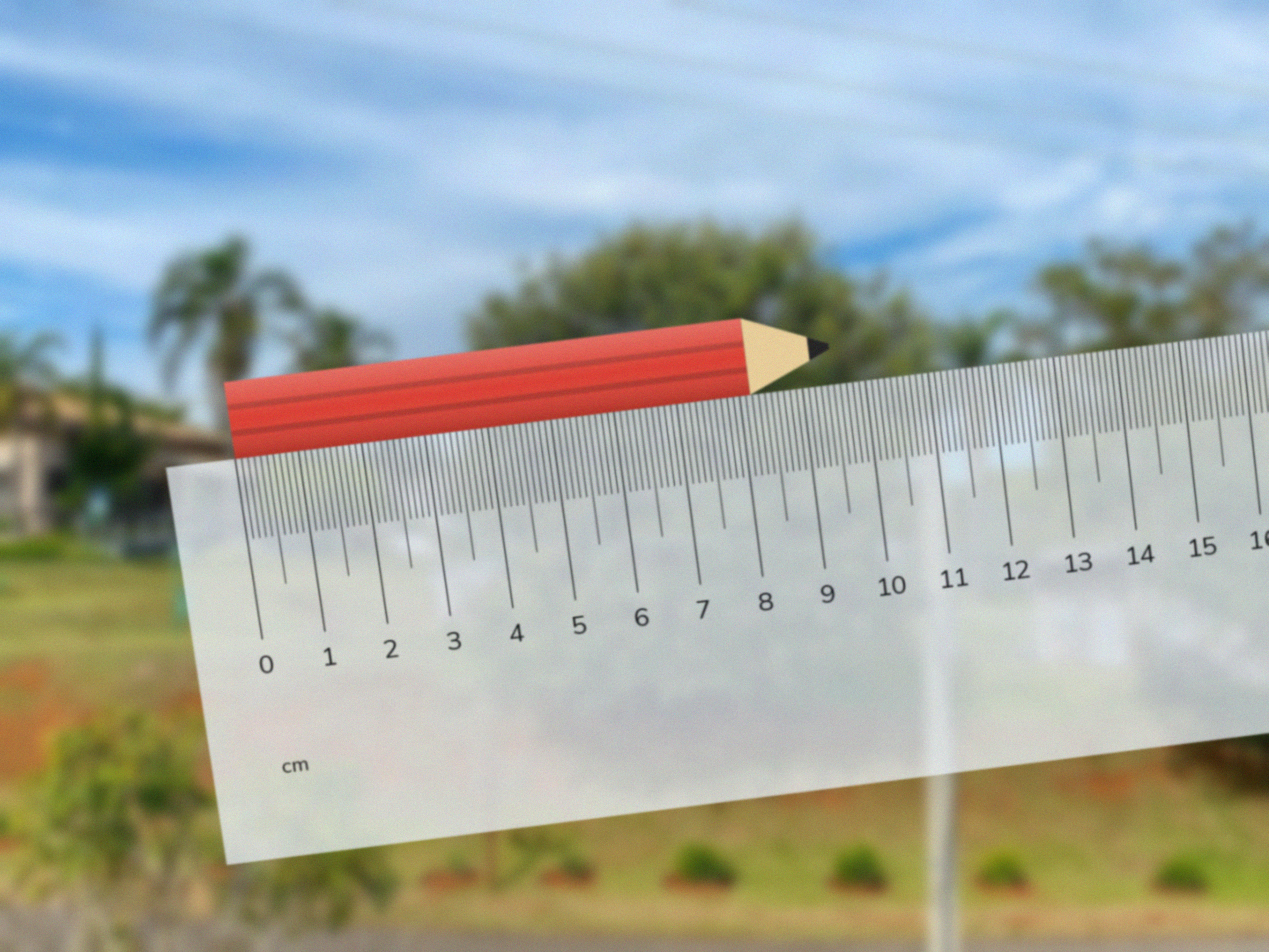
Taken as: 9.5 (cm)
